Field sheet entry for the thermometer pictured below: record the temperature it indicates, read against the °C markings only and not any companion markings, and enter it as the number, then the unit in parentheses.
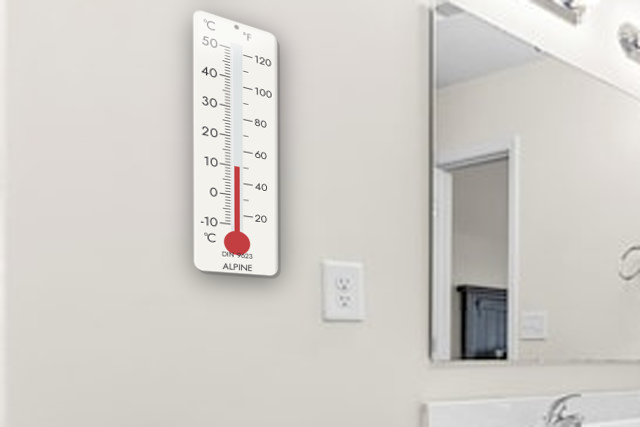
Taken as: 10 (°C)
